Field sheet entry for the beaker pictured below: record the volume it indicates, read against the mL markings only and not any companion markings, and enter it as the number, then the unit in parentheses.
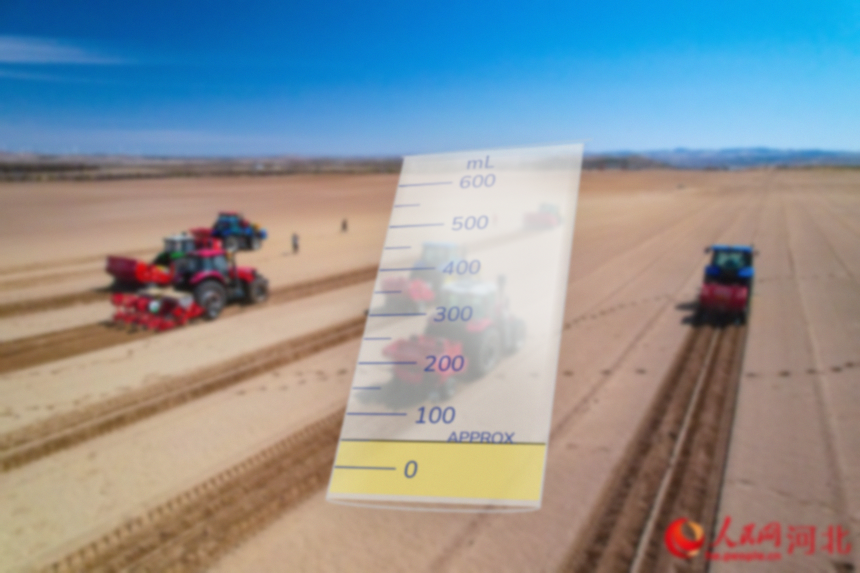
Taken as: 50 (mL)
